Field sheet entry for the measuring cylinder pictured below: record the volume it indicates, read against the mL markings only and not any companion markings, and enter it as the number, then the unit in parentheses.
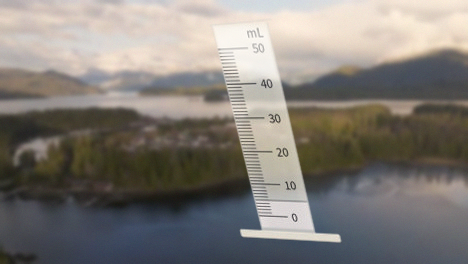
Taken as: 5 (mL)
